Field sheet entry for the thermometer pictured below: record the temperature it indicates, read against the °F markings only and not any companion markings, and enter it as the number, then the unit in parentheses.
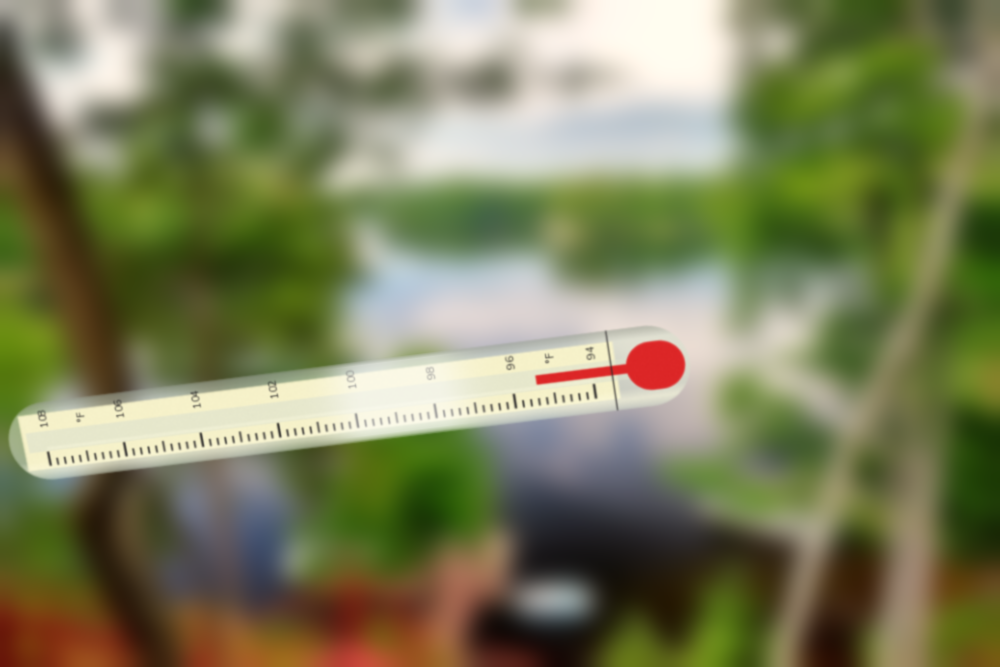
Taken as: 95.4 (°F)
